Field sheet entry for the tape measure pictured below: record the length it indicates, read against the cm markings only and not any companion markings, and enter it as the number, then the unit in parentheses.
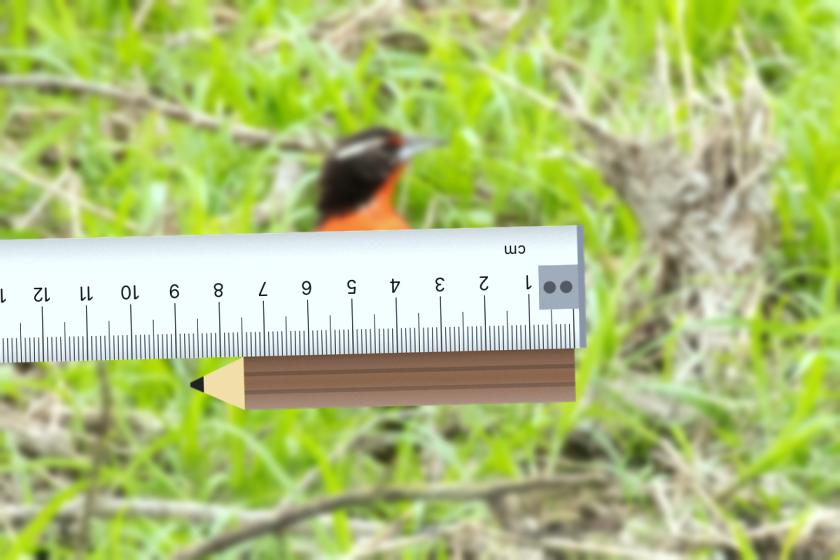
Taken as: 8.7 (cm)
